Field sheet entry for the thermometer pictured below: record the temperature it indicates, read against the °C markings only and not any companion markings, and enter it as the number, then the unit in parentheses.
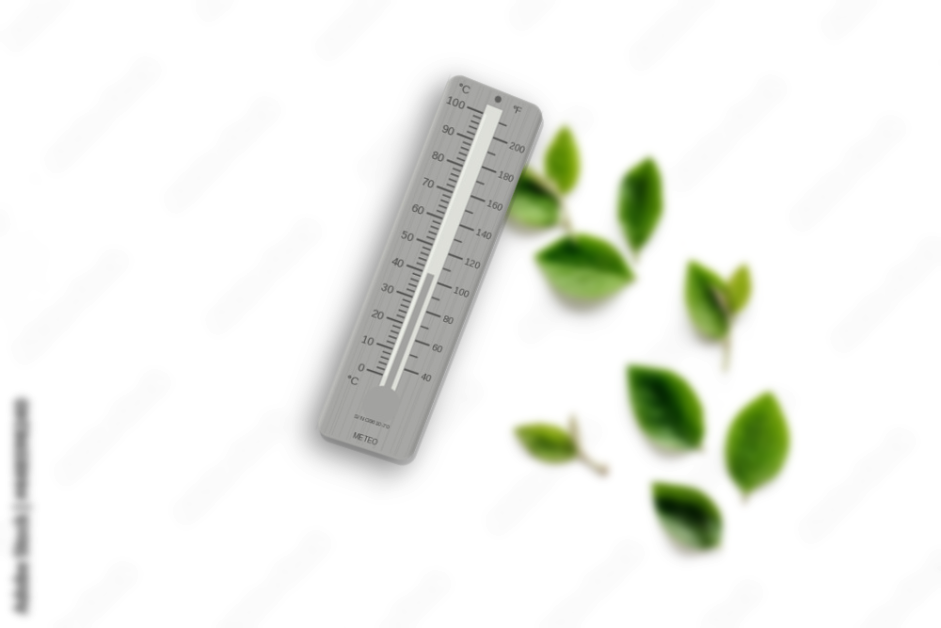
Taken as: 40 (°C)
